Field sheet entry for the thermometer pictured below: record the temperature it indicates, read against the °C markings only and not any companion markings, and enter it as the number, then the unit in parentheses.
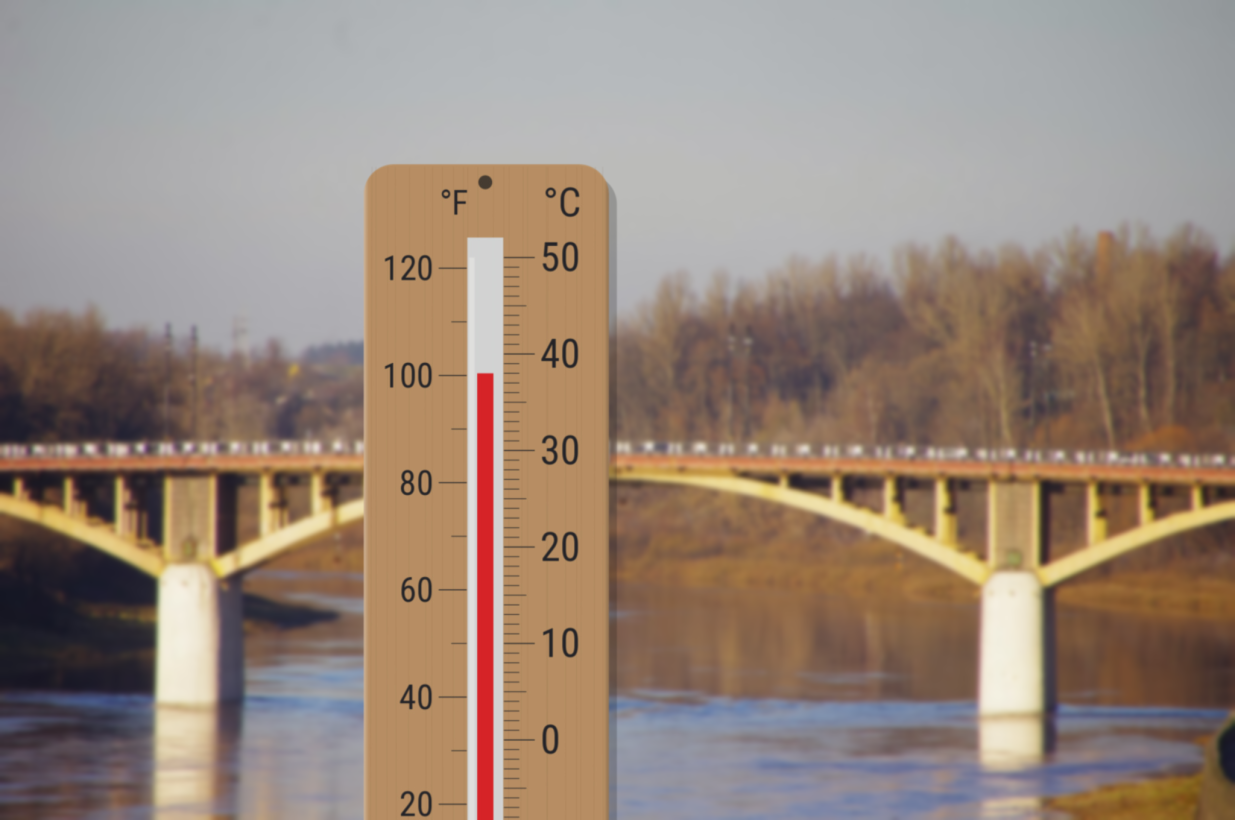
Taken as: 38 (°C)
